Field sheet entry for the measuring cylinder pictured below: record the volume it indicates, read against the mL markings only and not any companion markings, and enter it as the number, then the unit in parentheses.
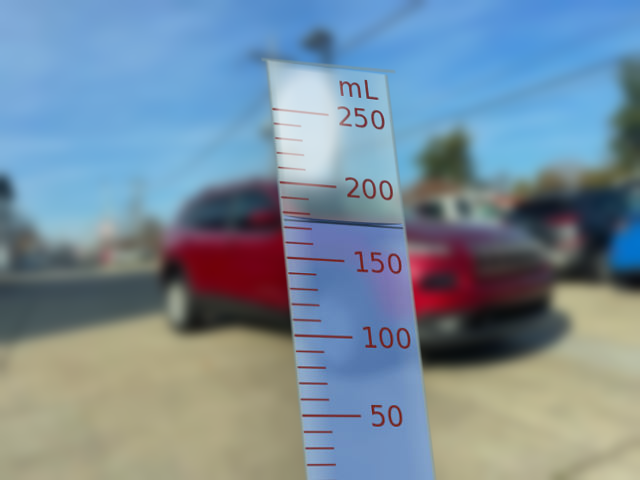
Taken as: 175 (mL)
